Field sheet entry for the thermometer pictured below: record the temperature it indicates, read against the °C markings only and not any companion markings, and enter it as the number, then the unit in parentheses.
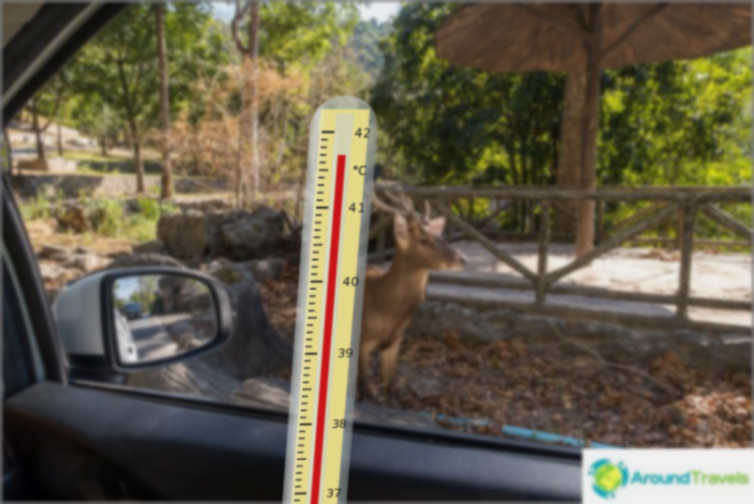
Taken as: 41.7 (°C)
